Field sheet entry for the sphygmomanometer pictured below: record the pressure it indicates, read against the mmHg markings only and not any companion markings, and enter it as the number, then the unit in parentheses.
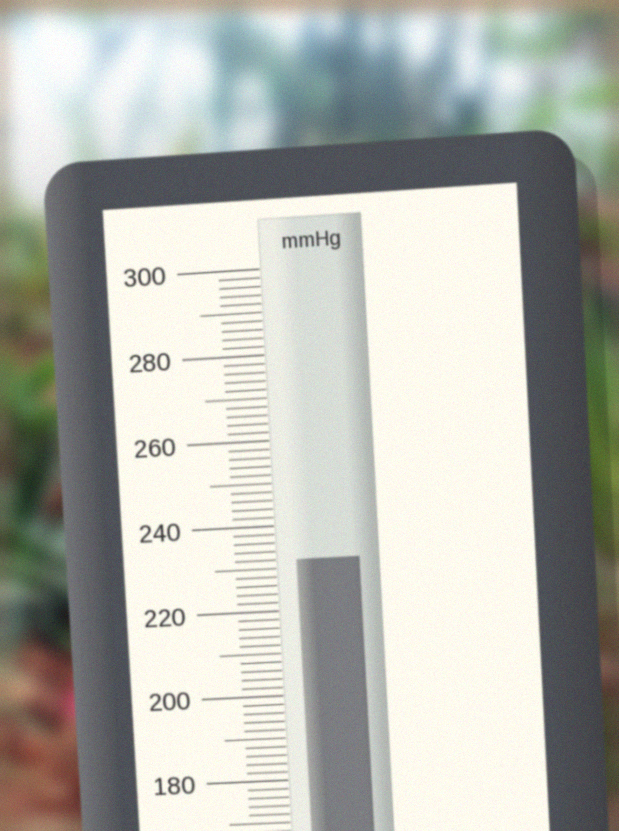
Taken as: 232 (mmHg)
